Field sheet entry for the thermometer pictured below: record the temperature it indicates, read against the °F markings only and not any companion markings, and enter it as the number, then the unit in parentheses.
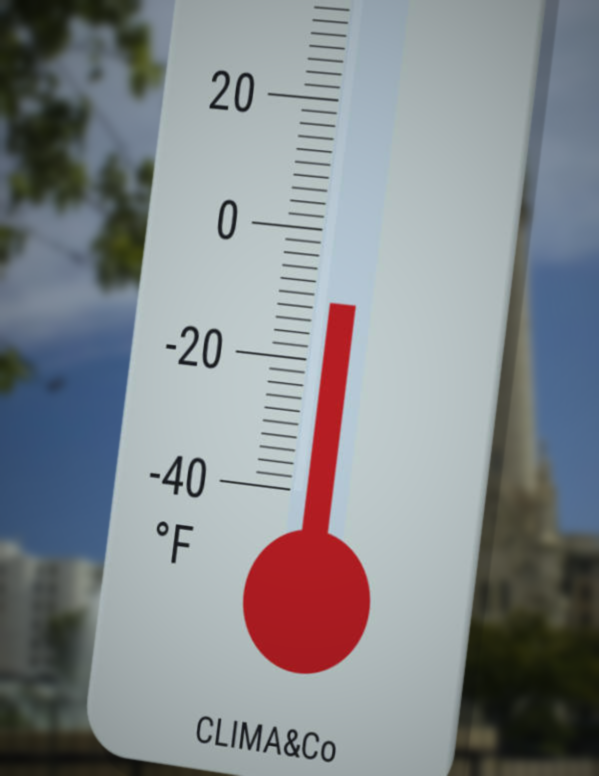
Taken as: -11 (°F)
